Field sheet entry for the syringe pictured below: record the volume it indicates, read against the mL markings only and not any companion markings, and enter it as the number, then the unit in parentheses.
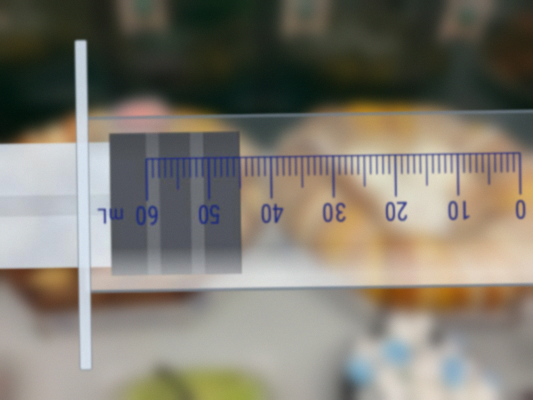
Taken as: 45 (mL)
